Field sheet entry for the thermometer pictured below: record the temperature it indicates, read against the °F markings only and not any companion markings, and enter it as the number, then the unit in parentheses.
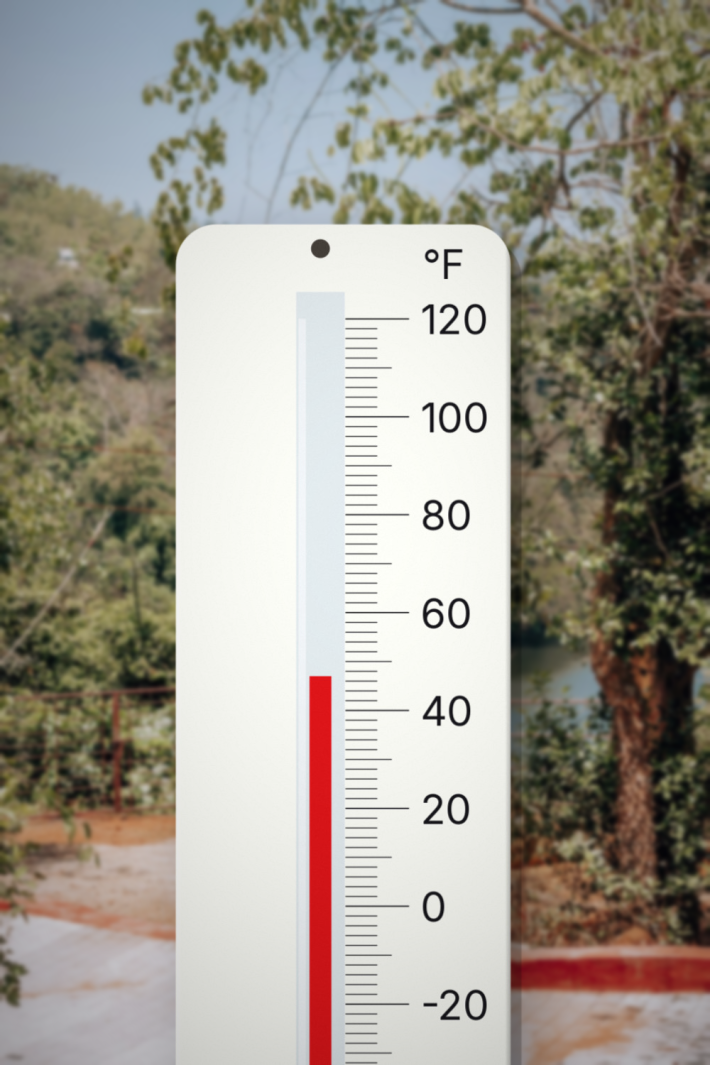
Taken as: 47 (°F)
